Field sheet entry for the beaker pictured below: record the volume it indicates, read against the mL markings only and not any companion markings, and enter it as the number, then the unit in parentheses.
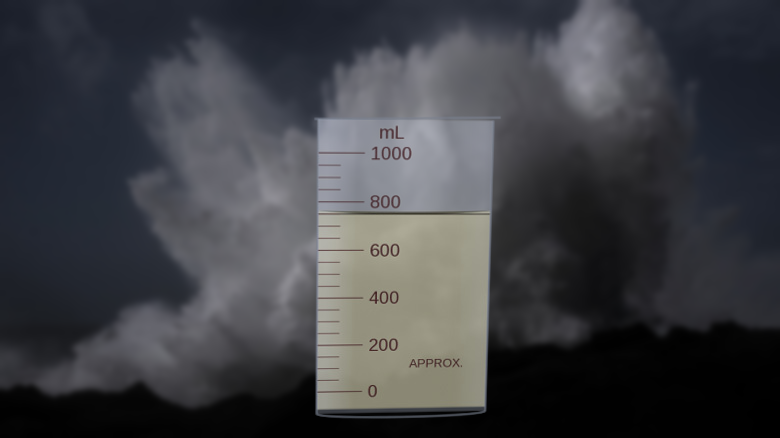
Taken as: 750 (mL)
